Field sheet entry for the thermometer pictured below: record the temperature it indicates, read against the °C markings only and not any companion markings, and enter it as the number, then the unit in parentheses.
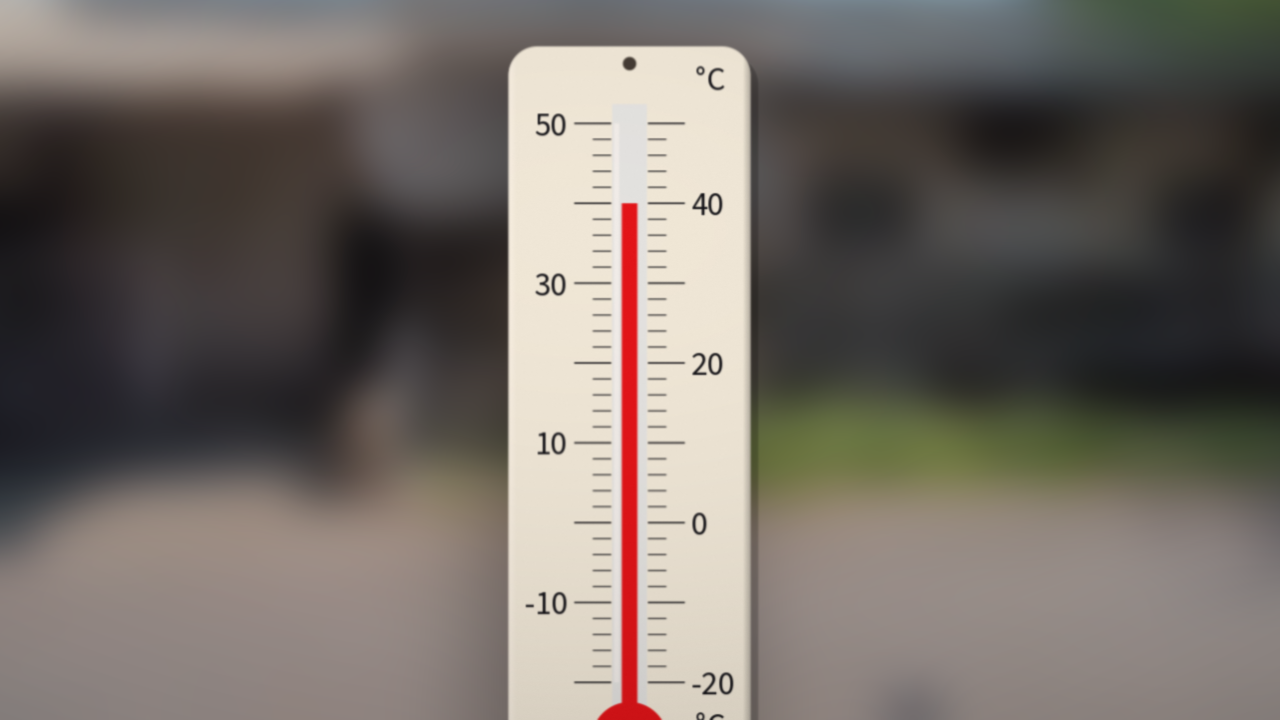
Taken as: 40 (°C)
